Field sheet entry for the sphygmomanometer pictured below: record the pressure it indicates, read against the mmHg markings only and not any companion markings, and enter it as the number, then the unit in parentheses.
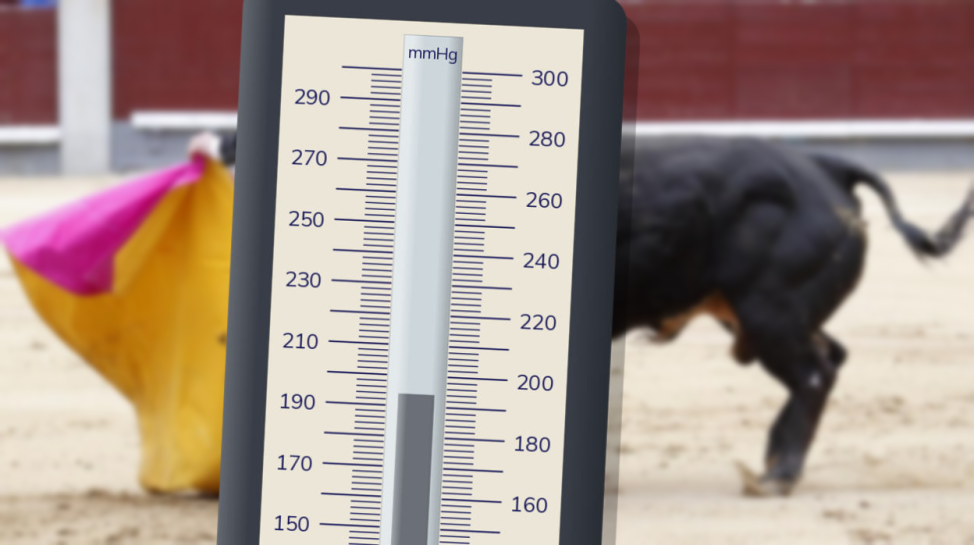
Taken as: 194 (mmHg)
